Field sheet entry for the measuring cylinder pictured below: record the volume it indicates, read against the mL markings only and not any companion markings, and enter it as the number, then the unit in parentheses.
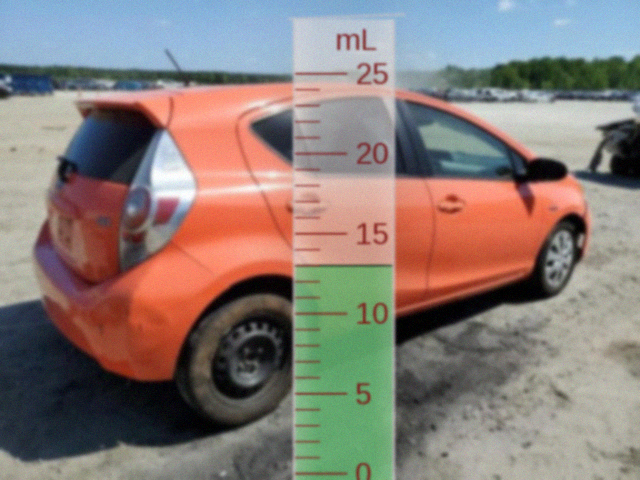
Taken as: 13 (mL)
